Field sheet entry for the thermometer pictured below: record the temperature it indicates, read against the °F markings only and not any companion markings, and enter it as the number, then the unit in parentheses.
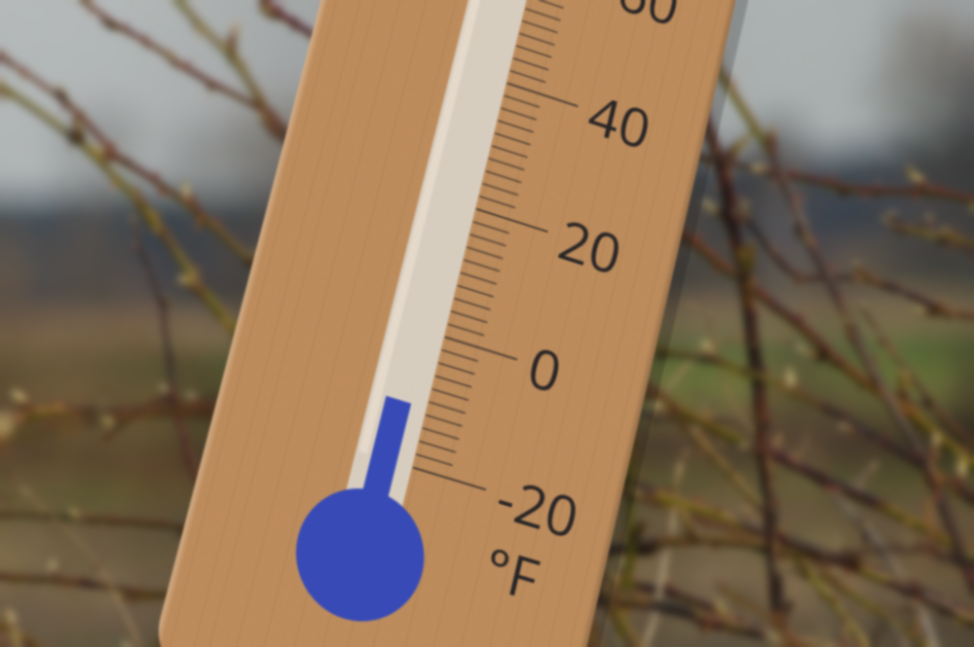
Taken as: -11 (°F)
